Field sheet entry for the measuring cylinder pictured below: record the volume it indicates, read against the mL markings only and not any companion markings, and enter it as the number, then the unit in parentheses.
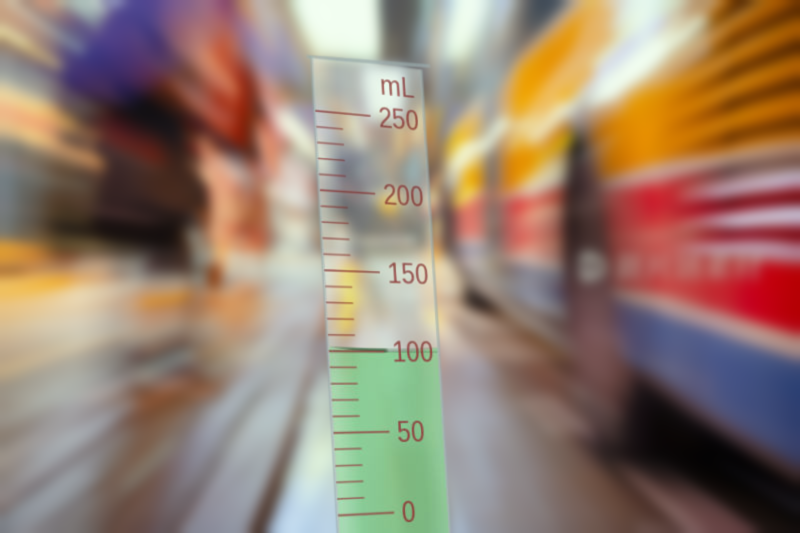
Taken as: 100 (mL)
